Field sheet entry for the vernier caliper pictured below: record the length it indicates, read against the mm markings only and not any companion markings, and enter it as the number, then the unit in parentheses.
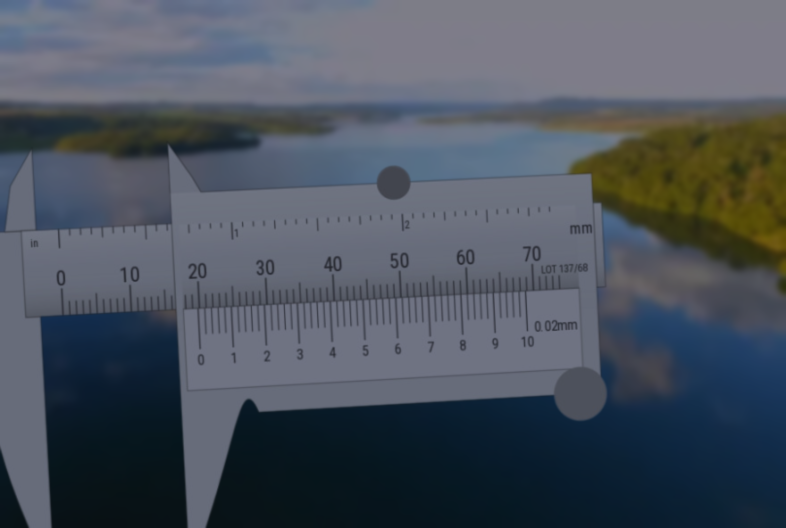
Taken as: 19.8 (mm)
